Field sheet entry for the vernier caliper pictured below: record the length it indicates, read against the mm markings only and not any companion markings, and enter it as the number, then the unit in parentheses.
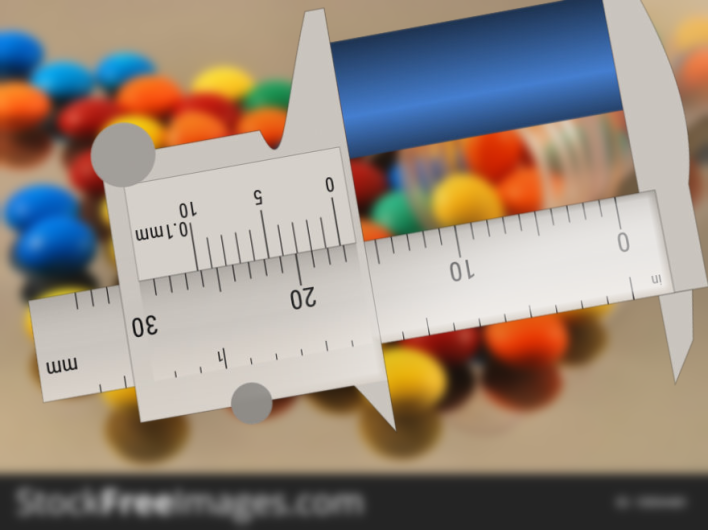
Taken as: 17.2 (mm)
